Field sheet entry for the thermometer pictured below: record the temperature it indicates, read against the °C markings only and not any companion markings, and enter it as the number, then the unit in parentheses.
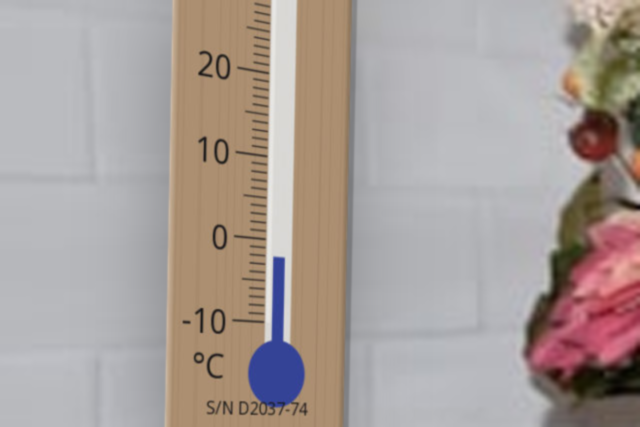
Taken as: -2 (°C)
